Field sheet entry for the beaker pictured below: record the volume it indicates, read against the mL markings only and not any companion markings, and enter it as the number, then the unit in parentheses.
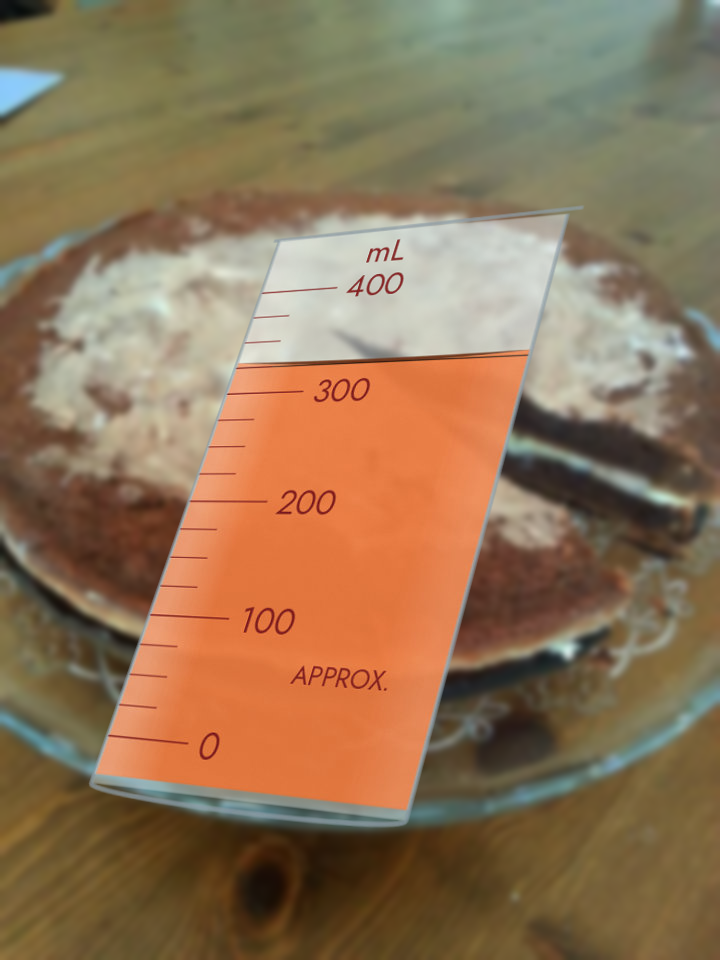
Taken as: 325 (mL)
